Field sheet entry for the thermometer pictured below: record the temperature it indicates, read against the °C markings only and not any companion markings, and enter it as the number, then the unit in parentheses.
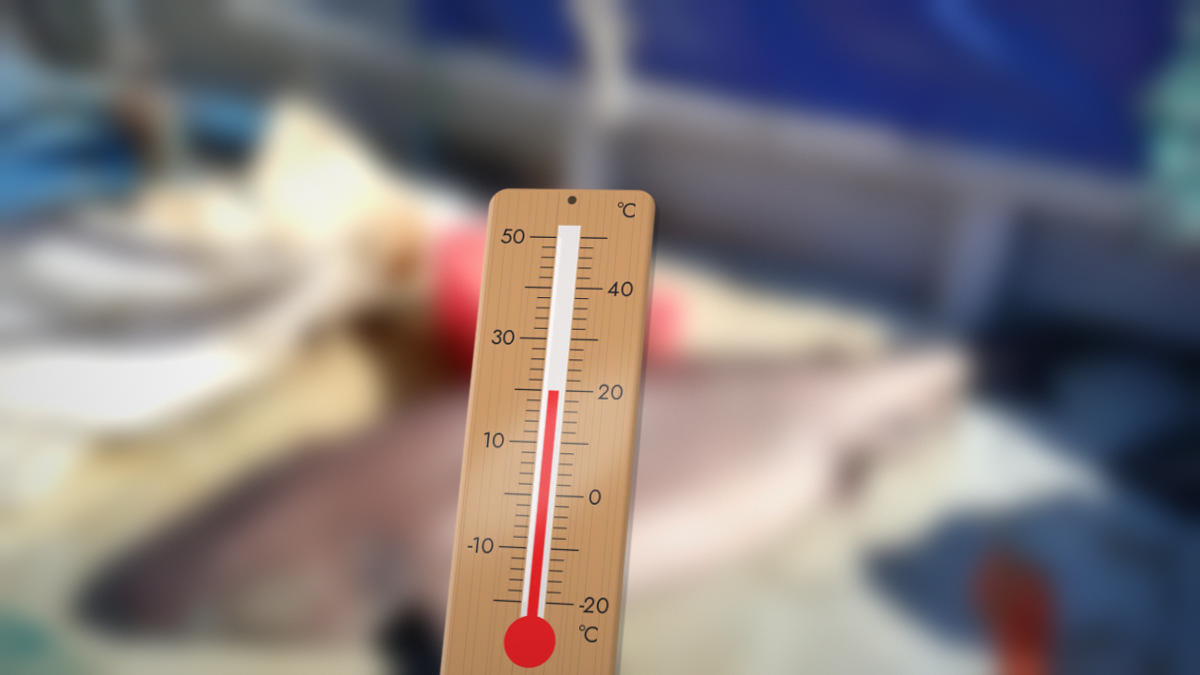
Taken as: 20 (°C)
